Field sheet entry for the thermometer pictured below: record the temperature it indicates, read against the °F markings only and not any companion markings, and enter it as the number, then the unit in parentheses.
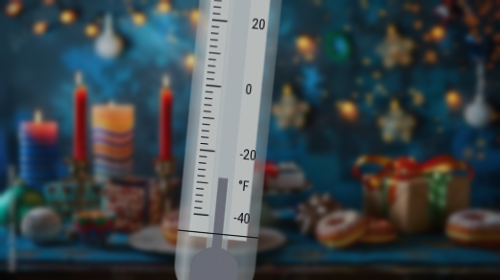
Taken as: -28 (°F)
